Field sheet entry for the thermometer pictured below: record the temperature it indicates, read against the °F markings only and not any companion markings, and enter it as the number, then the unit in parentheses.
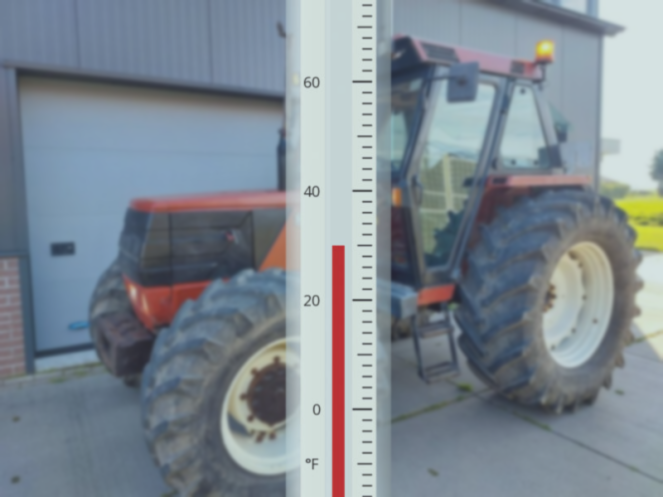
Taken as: 30 (°F)
